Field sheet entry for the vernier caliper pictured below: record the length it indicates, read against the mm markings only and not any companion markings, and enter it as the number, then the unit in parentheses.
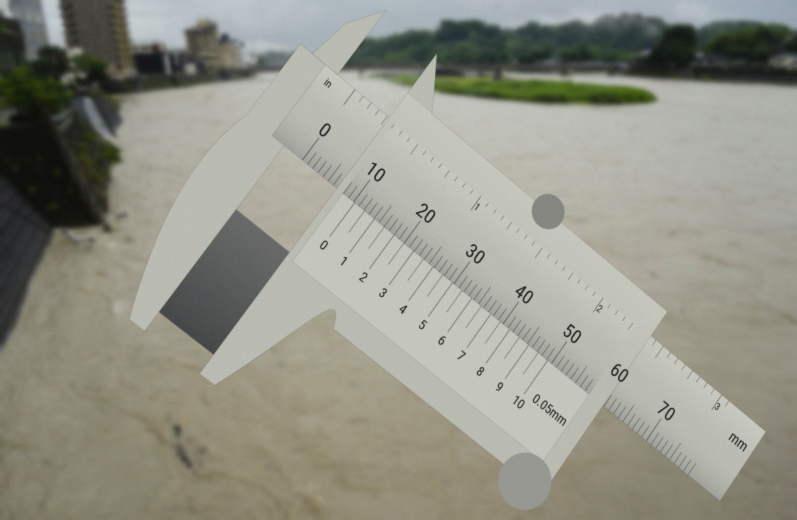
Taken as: 10.2 (mm)
